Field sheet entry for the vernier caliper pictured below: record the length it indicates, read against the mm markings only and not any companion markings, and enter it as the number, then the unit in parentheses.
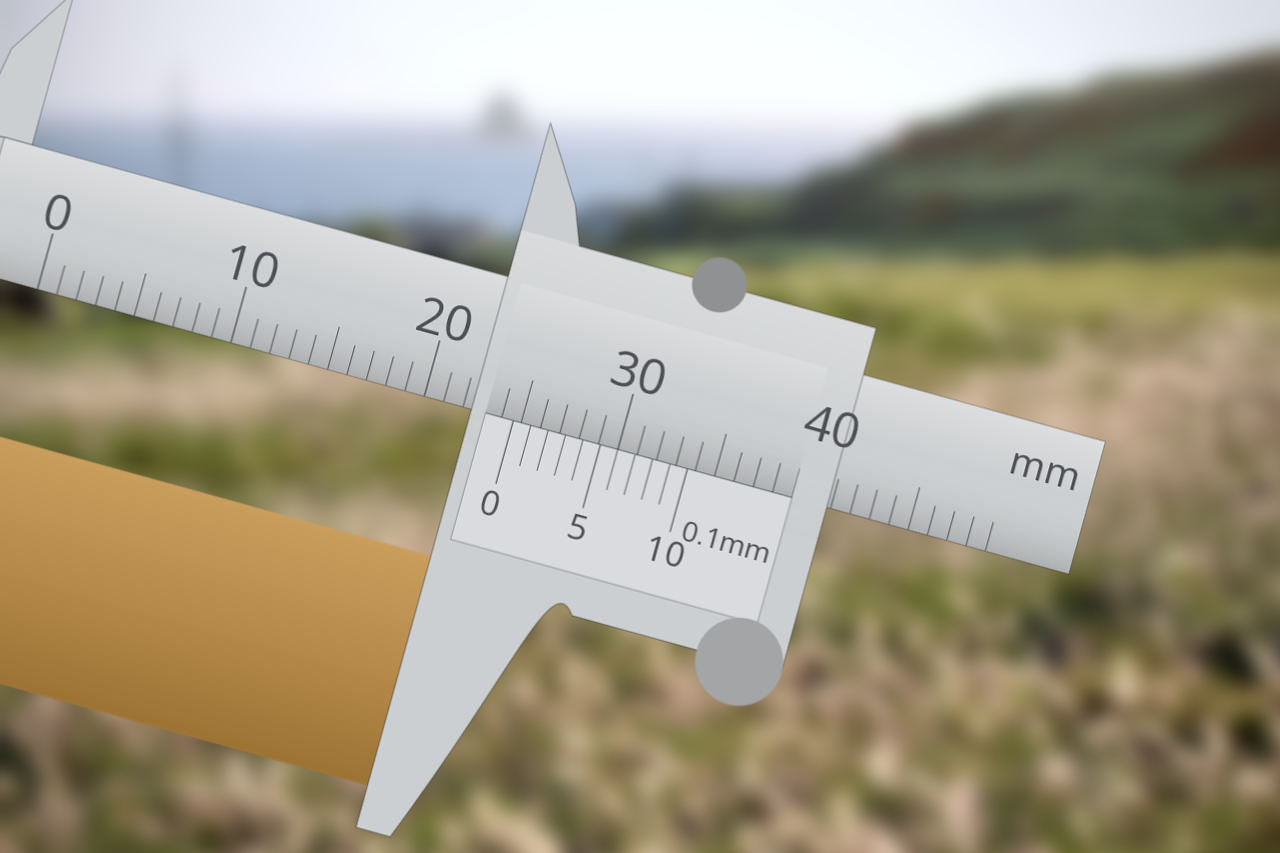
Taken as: 24.6 (mm)
